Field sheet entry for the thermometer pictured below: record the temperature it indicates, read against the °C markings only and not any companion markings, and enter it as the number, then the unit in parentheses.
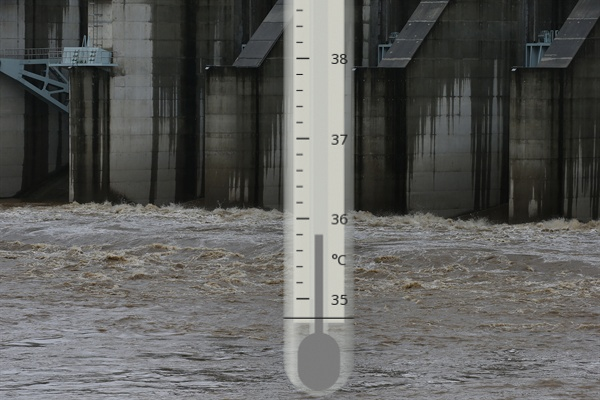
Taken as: 35.8 (°C)
